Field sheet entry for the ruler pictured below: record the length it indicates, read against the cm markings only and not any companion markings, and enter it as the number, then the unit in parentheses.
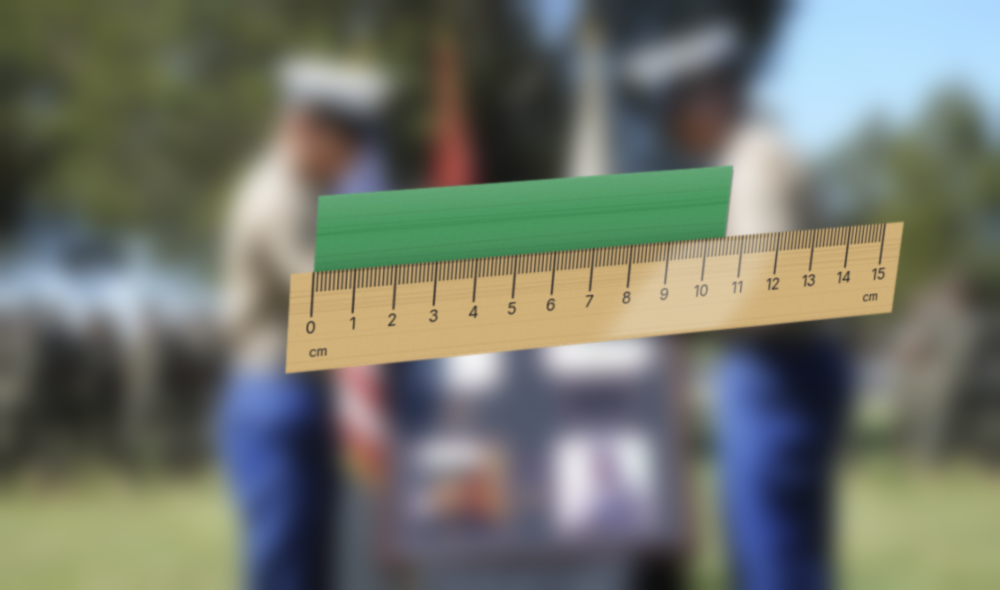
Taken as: 10.5 (cm)
